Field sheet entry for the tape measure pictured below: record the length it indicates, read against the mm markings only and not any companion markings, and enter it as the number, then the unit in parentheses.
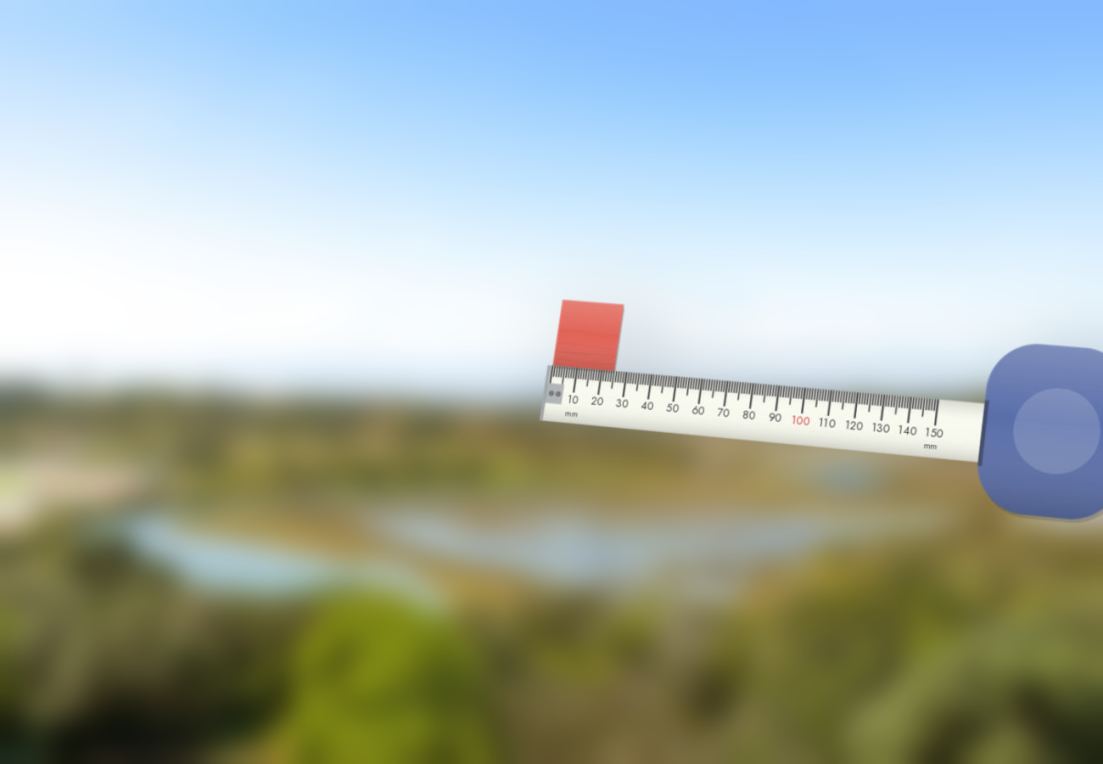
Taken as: 25 (mm)
